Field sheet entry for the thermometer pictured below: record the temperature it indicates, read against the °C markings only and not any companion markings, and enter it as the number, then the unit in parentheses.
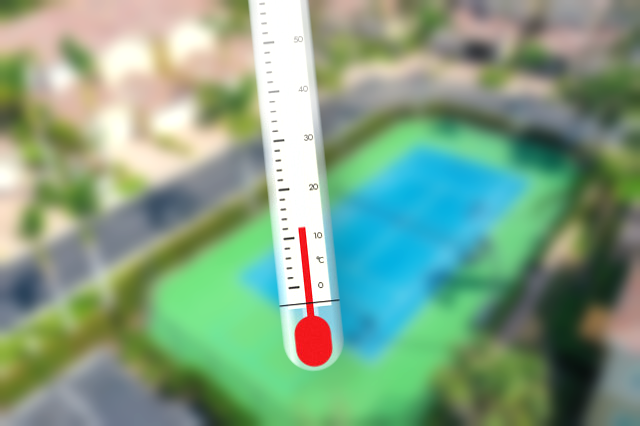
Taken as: 12 (°C)
